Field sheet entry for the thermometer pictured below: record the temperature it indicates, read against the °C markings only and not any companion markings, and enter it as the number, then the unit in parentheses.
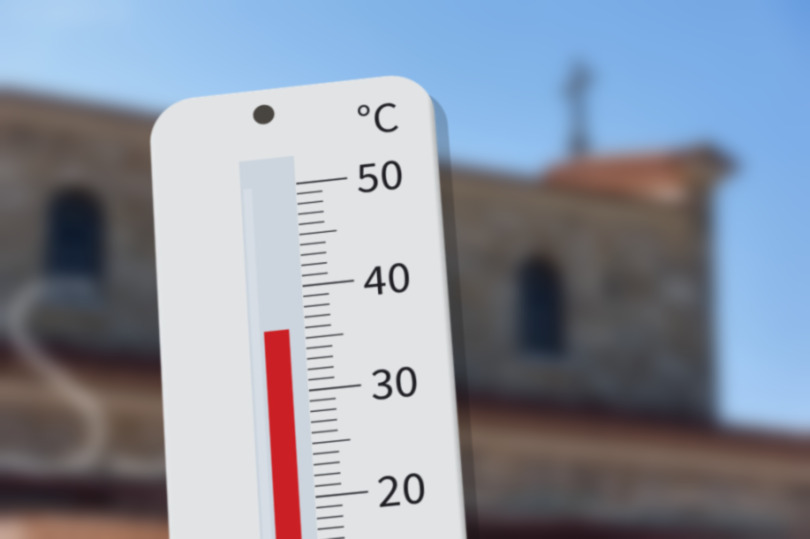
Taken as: 36 (°C)
